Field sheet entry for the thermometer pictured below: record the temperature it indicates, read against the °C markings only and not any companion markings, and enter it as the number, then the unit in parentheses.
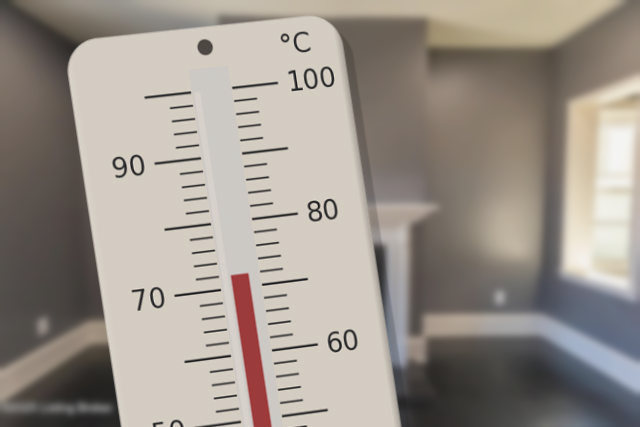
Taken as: 72 (°C)
